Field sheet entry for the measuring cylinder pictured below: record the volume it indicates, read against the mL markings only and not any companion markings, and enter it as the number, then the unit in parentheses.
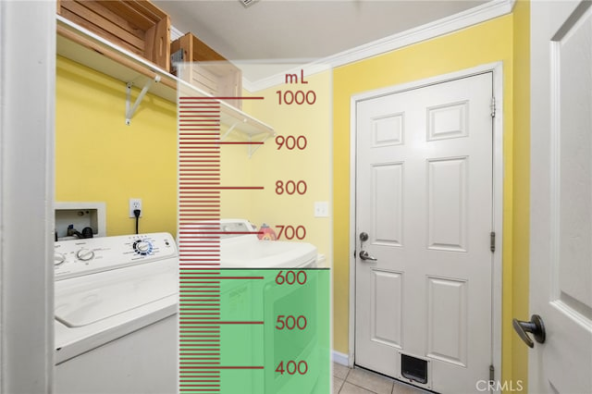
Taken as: 620 (mL)
